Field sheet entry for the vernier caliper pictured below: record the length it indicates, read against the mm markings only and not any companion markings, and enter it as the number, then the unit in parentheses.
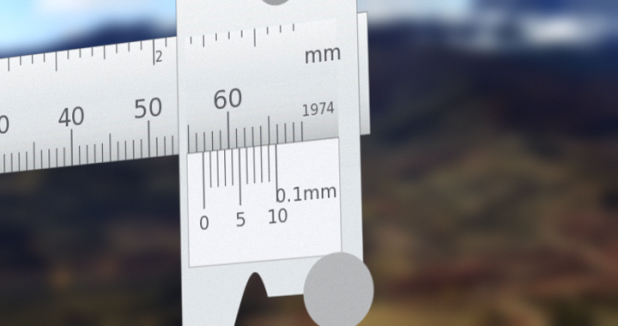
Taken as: 56.8 (mm)
